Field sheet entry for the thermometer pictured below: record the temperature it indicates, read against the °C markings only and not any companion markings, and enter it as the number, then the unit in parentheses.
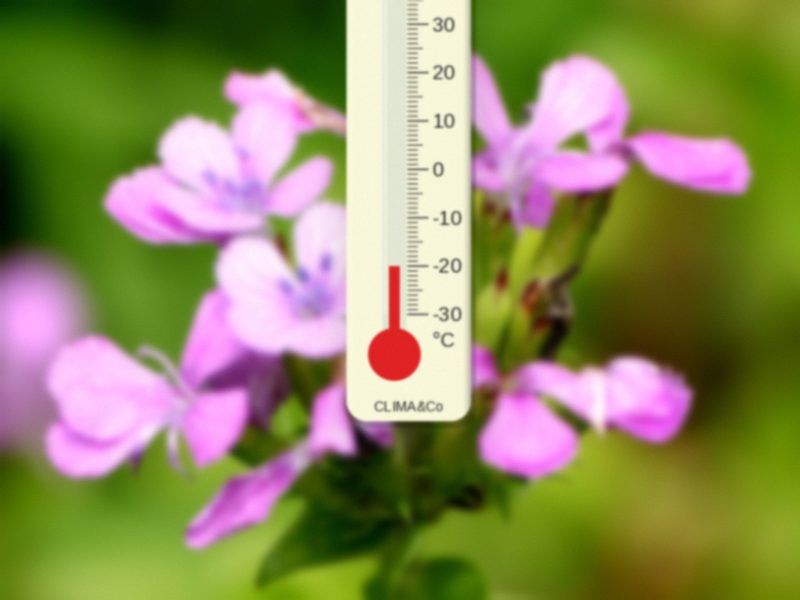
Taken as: -20 (°C)
